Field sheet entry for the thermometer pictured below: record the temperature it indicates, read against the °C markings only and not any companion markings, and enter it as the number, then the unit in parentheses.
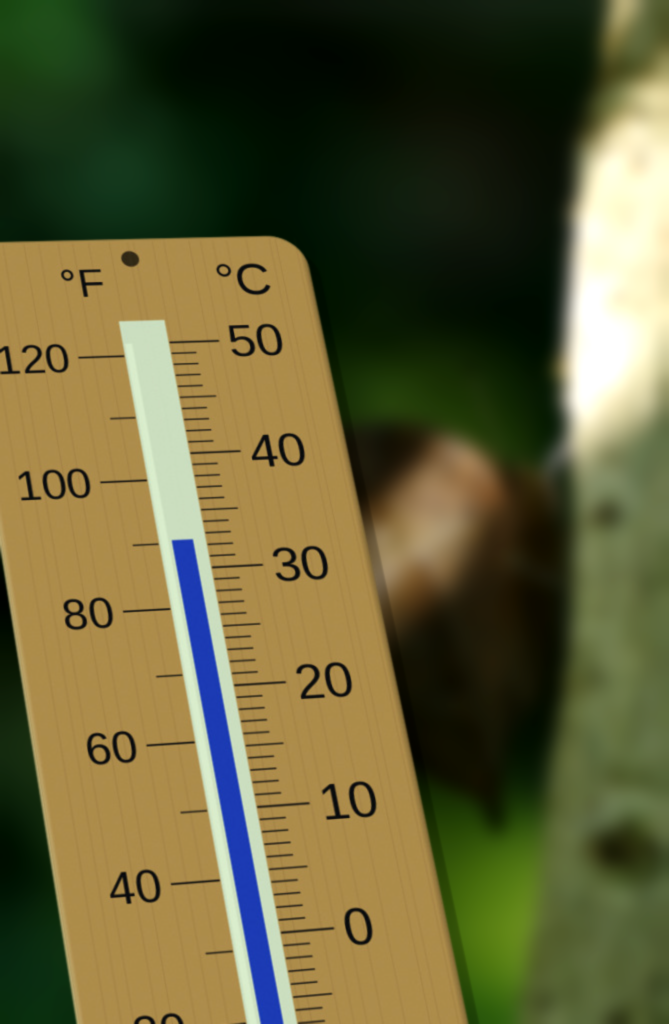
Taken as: 32.5 (°C)
